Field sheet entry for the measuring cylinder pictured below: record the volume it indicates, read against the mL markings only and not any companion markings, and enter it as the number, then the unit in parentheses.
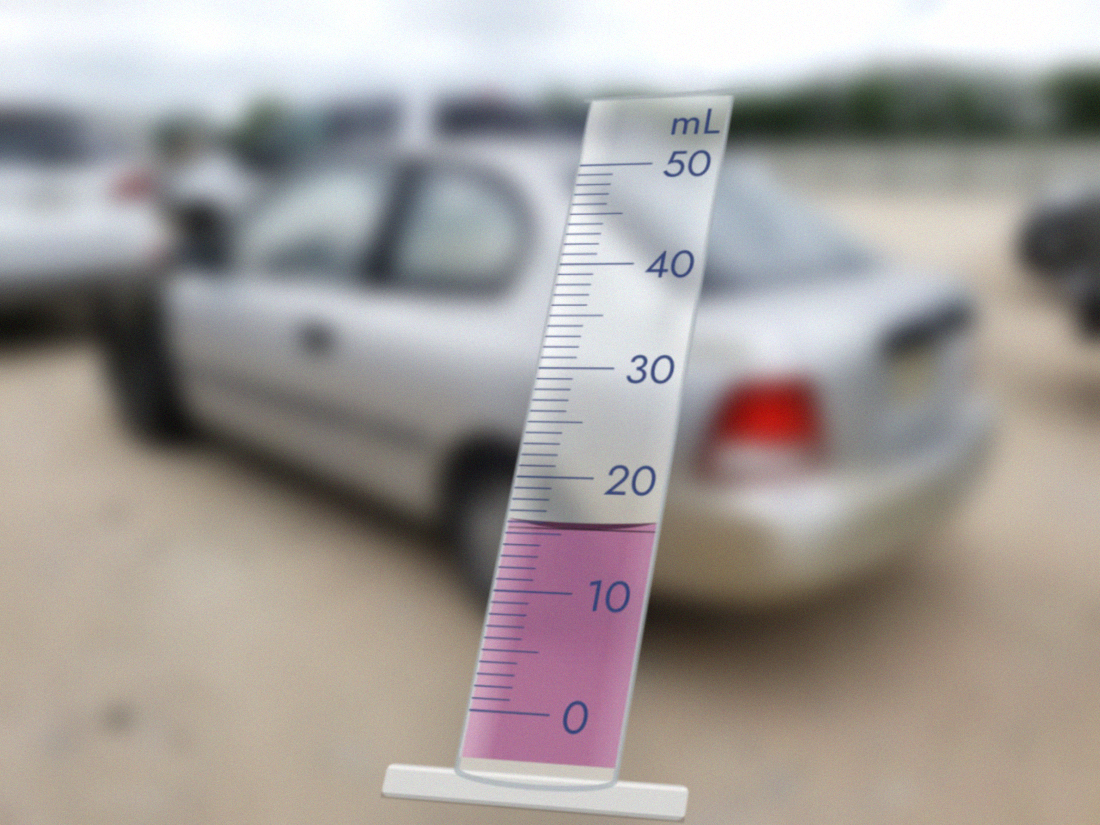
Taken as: 15.5 (mL)
